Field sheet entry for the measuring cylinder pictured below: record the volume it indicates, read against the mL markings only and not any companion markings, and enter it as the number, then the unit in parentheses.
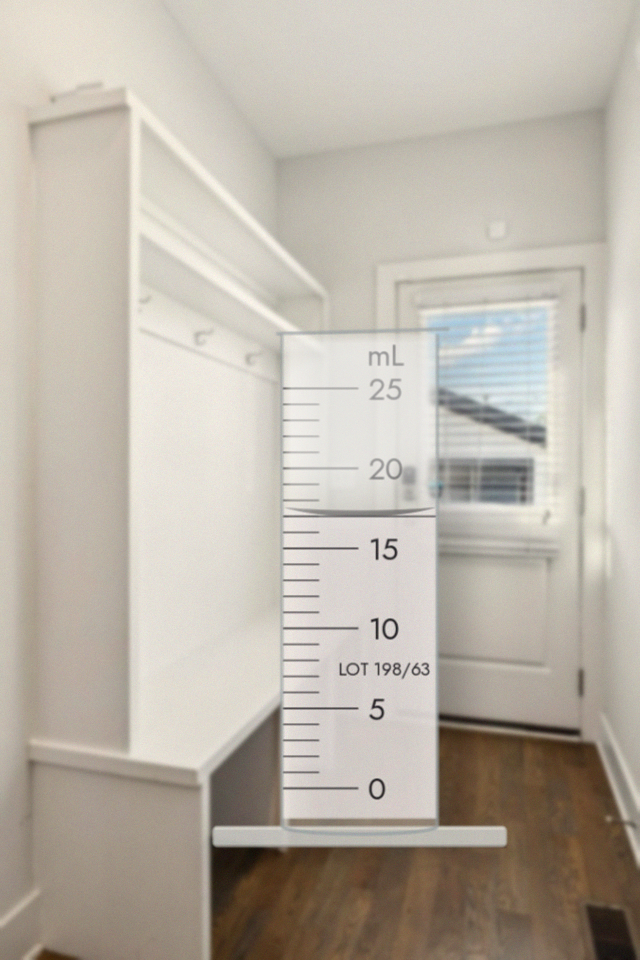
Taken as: 17 (mL)
